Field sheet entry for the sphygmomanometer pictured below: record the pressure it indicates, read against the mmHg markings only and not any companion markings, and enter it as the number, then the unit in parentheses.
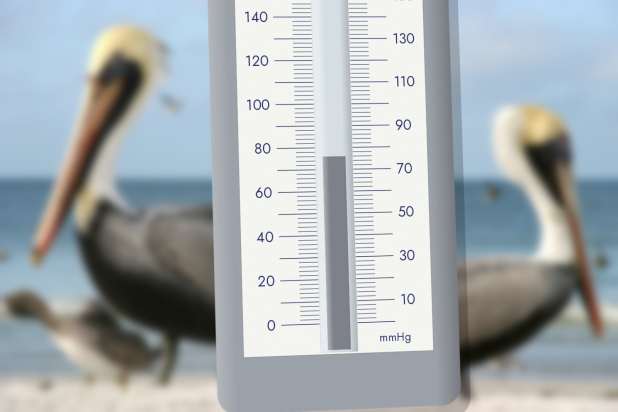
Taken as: 76 (mmHg)
